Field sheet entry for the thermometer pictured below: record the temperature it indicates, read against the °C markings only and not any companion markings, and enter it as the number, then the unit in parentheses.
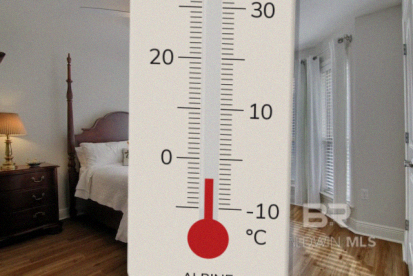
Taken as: -4 (°C)
